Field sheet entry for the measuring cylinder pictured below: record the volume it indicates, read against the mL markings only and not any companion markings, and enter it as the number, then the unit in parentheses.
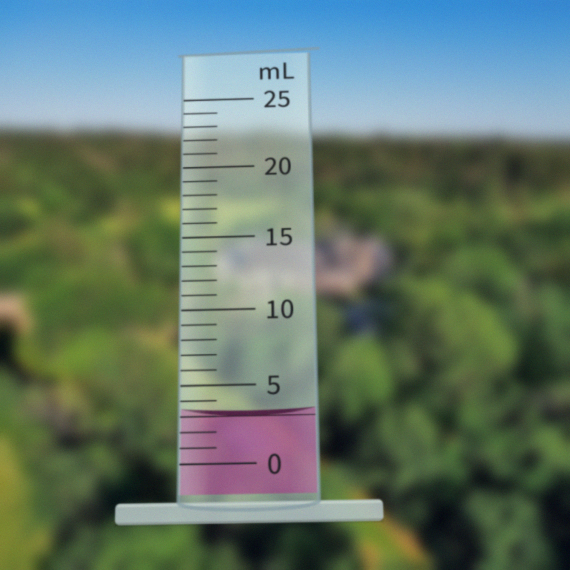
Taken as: 3 (mL)
